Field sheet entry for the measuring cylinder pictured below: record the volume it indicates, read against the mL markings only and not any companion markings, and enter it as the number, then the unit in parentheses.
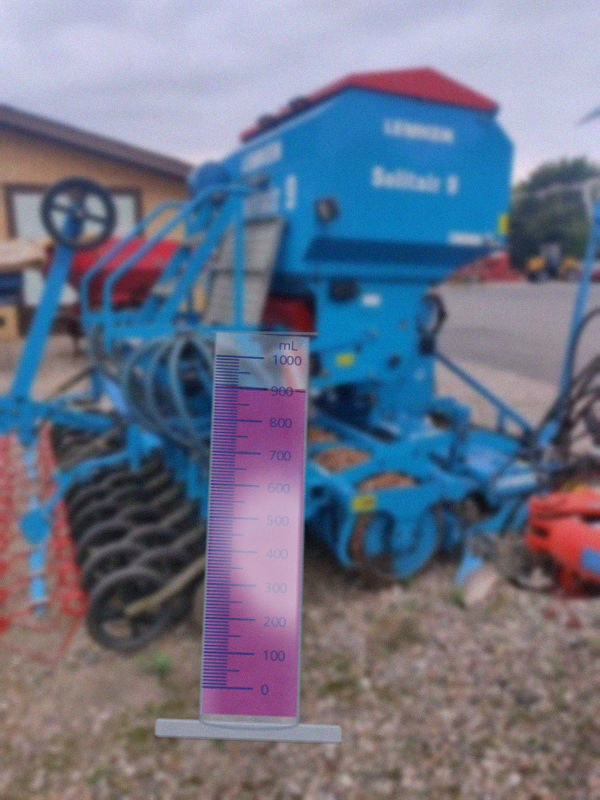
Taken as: 900 (mL)
